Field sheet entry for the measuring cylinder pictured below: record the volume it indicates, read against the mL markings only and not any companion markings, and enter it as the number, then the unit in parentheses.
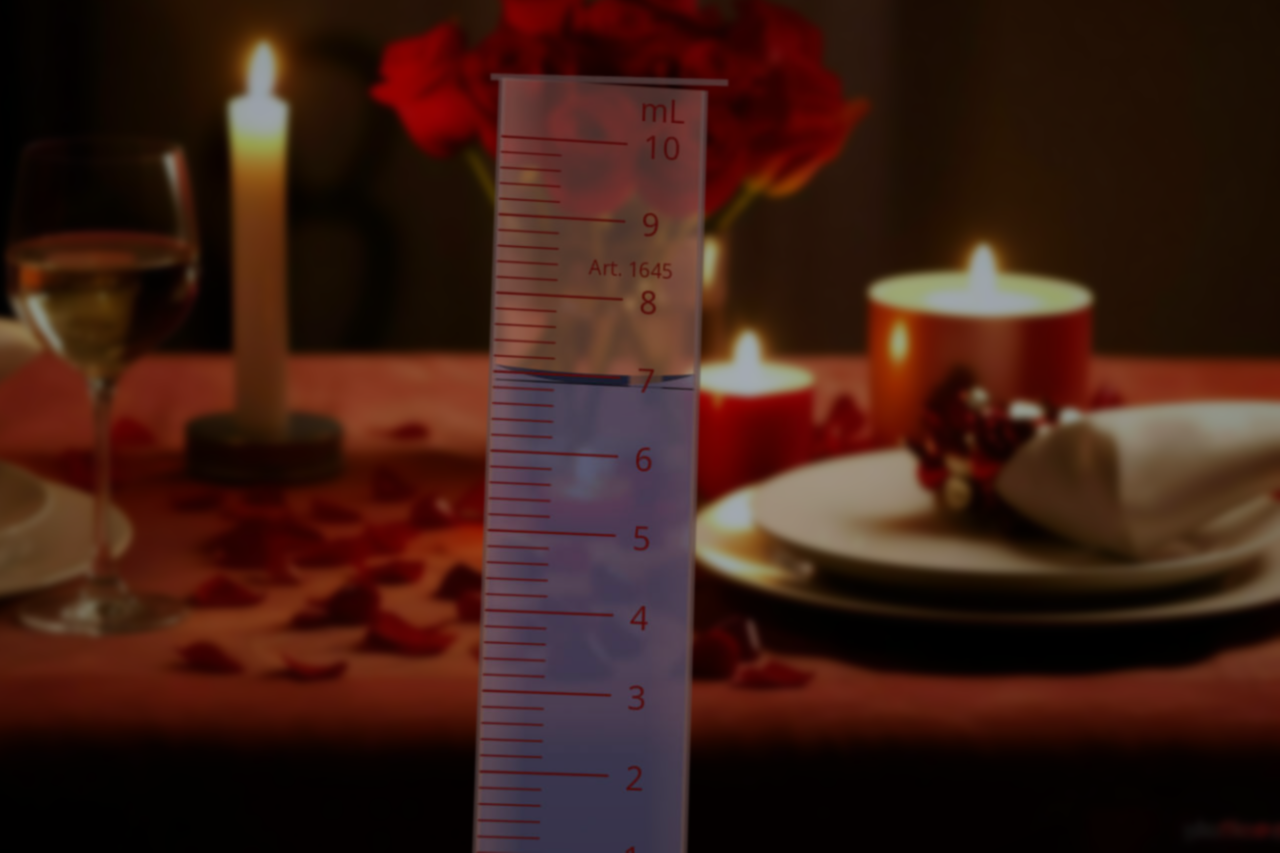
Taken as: 6.9 (mL)
